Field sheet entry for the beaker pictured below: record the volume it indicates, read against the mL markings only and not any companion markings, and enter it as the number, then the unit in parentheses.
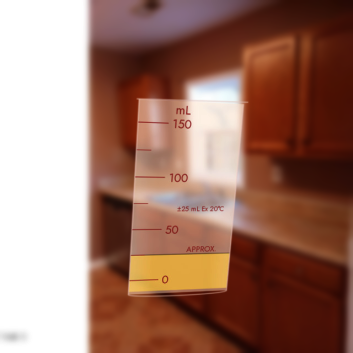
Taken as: 25 (mL)
